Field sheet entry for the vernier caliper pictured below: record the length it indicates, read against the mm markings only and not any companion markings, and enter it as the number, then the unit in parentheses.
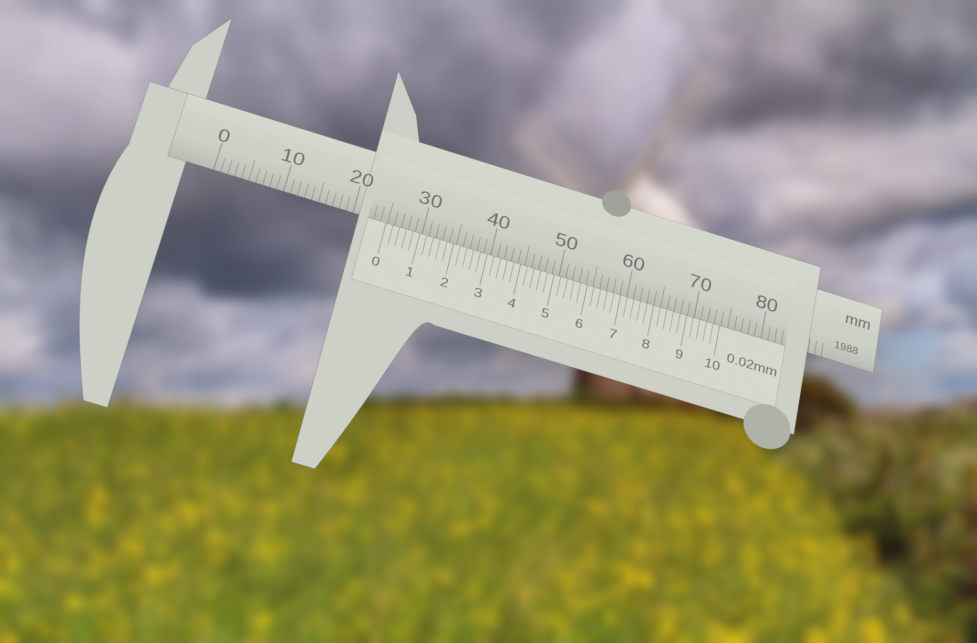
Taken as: 24.8 (mm)
